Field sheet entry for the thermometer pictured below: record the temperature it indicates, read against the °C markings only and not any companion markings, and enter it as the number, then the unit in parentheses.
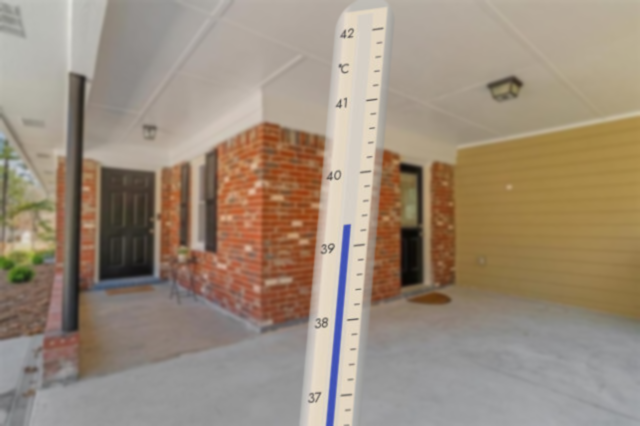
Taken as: 39.3 (°C)
